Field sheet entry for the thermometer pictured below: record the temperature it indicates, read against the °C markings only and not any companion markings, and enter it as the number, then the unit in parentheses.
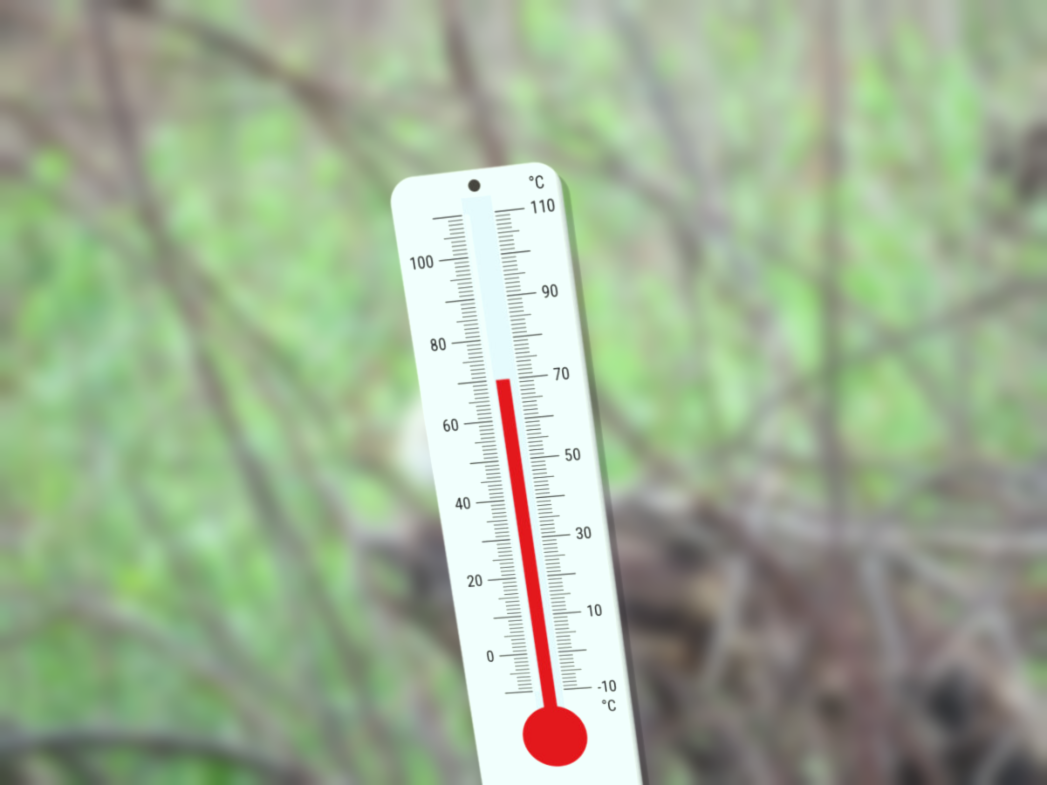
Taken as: 70 (°C)
